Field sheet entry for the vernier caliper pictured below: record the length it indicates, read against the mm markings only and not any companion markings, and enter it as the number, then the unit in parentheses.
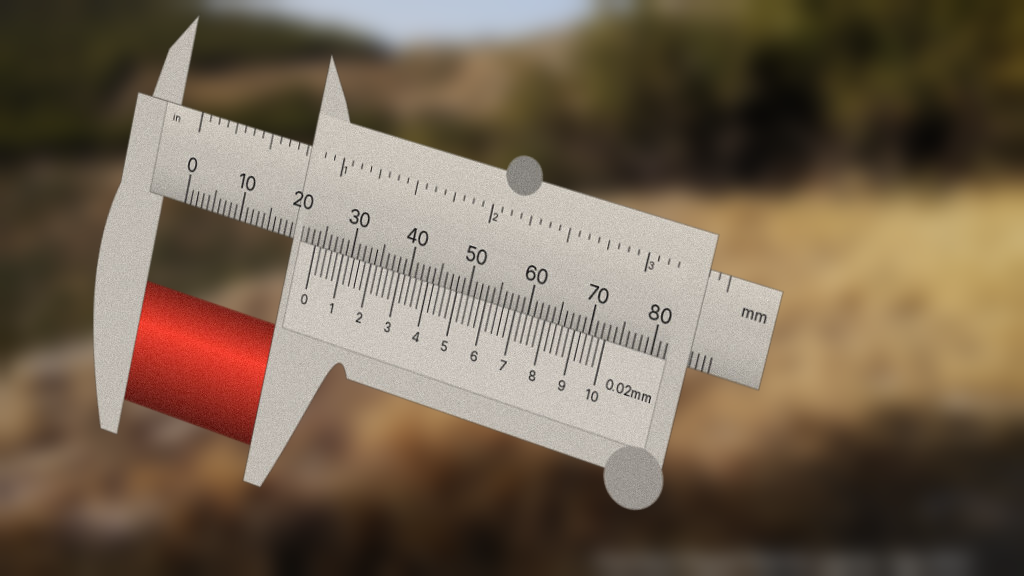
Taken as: 23.6 (mm)
